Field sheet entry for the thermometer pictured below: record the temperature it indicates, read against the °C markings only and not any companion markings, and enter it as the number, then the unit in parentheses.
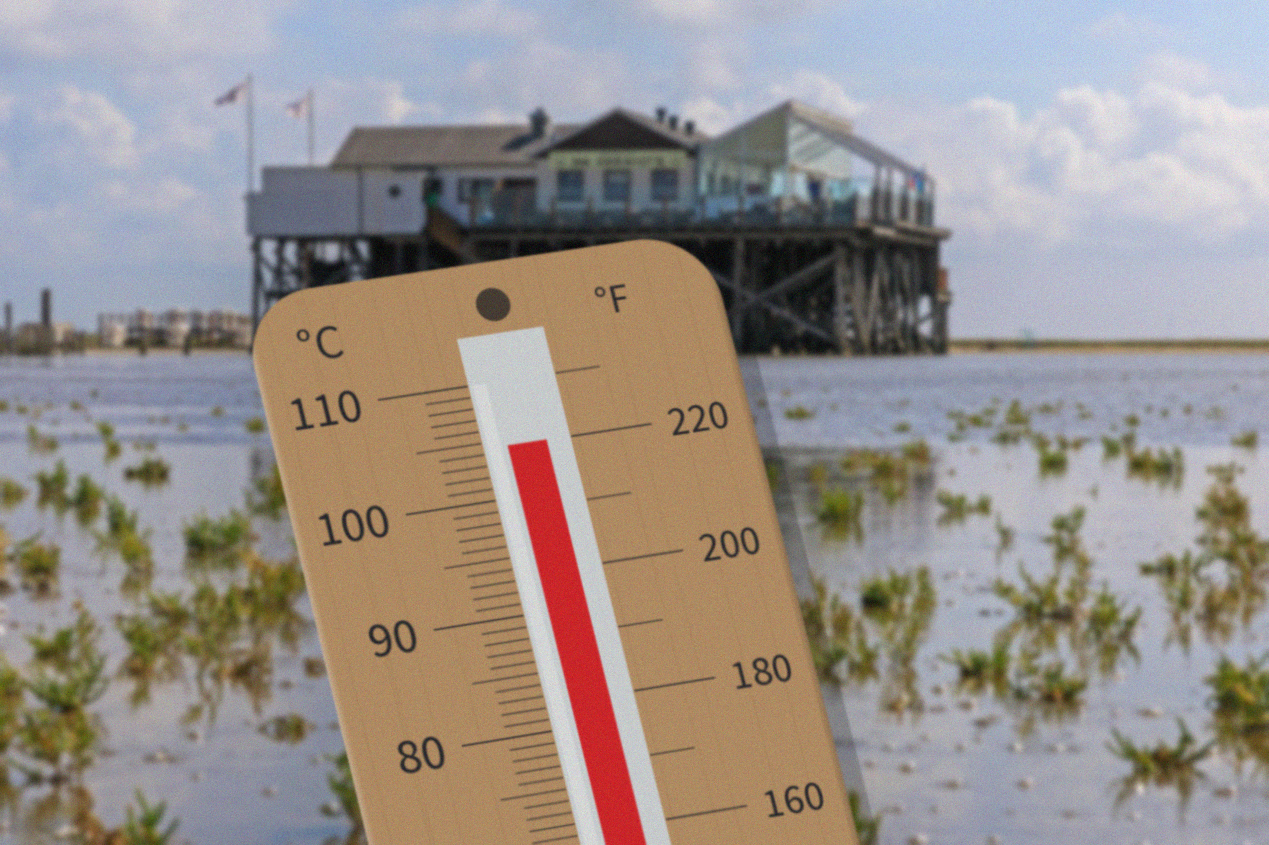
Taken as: 104.5 (°C)
